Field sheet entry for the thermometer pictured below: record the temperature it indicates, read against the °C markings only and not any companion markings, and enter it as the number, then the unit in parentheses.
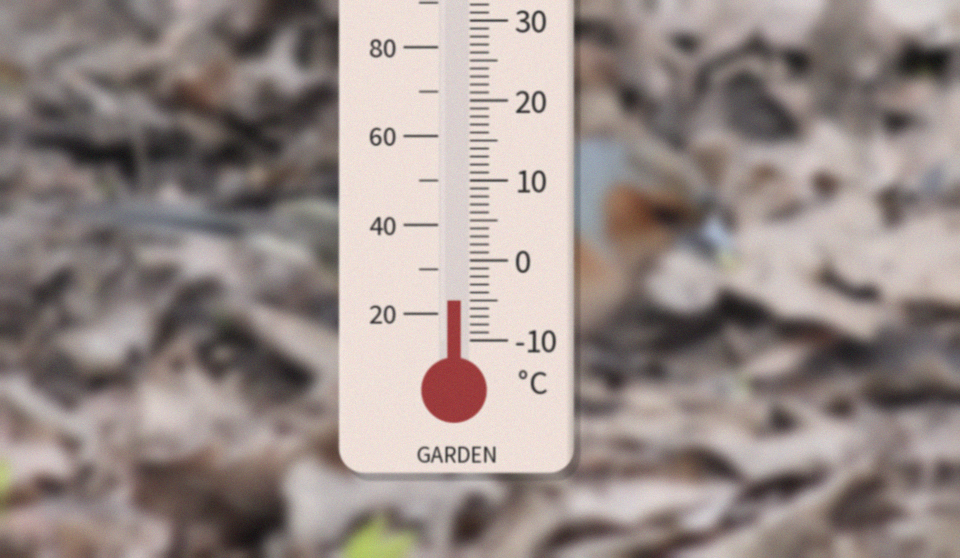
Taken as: -5 (°C)
